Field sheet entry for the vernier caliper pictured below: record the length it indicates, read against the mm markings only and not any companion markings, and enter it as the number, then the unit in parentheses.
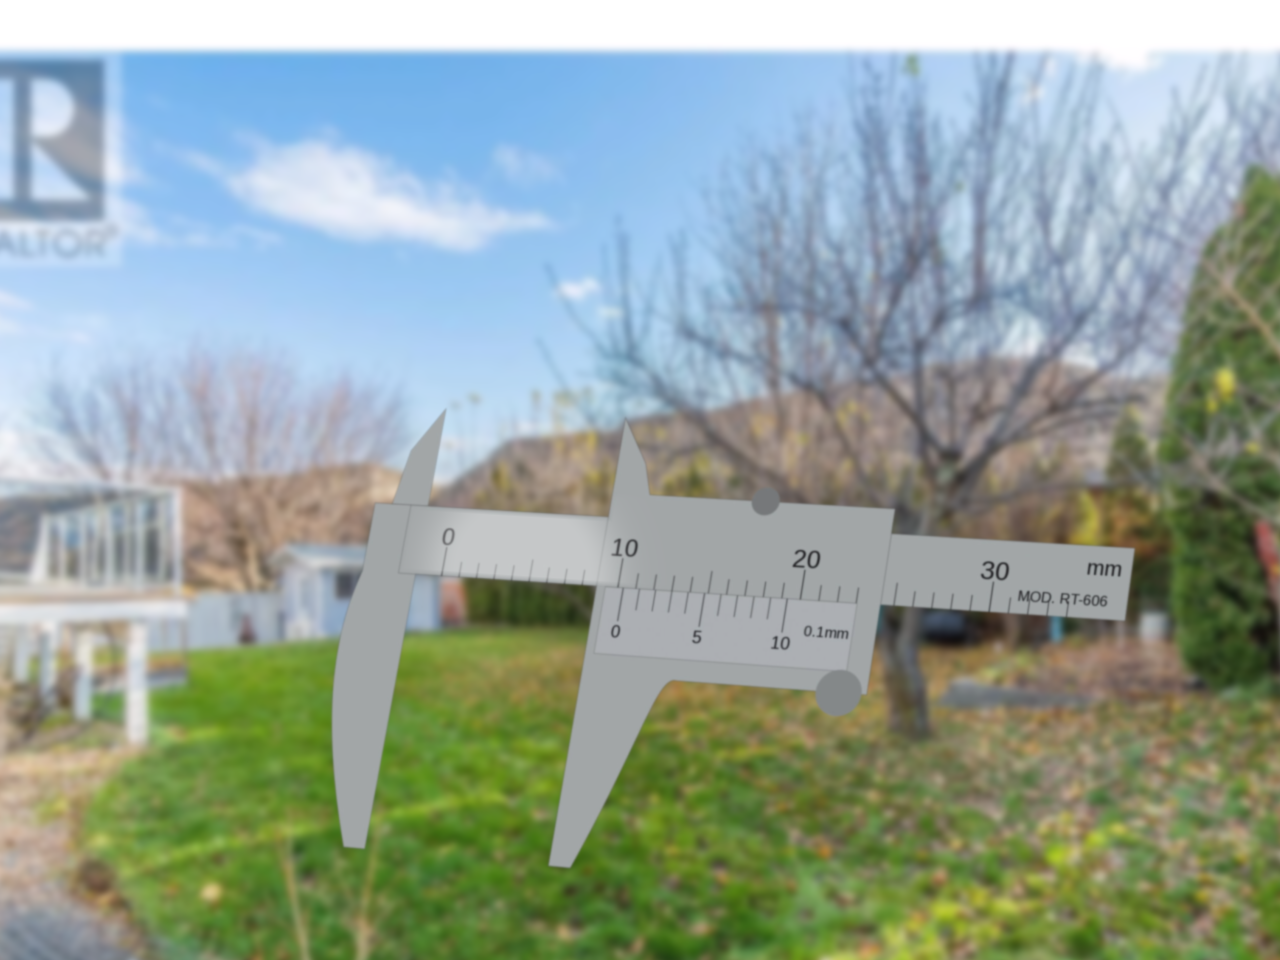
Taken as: 10.3 (mm)
